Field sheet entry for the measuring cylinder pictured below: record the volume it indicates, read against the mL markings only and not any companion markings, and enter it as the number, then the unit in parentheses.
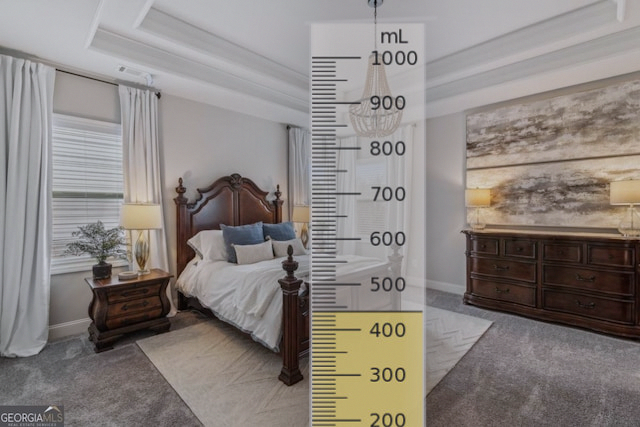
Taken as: 440 (mL)
